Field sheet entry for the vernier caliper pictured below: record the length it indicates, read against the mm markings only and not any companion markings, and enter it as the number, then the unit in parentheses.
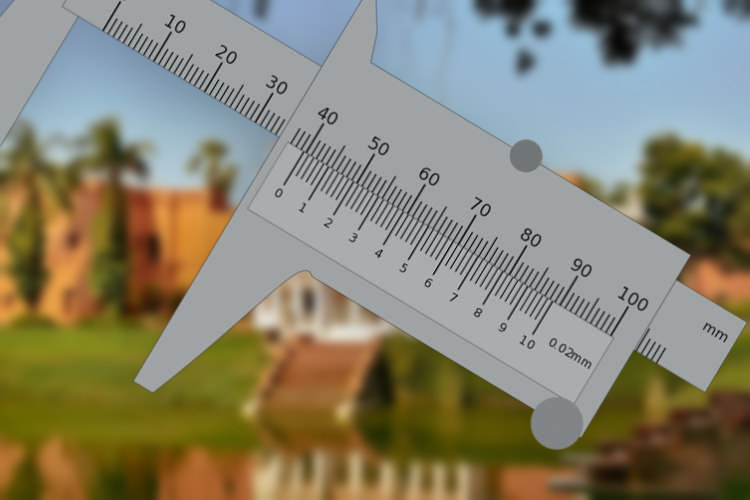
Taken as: 39.6 (mm)
